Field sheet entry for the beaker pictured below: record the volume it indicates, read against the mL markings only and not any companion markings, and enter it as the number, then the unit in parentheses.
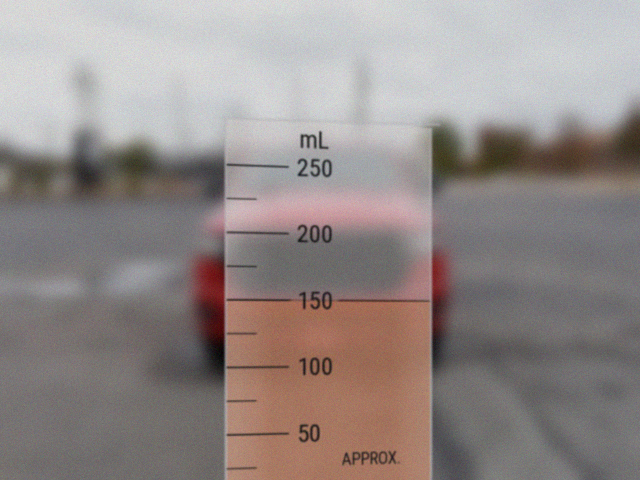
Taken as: 150 (mL)
